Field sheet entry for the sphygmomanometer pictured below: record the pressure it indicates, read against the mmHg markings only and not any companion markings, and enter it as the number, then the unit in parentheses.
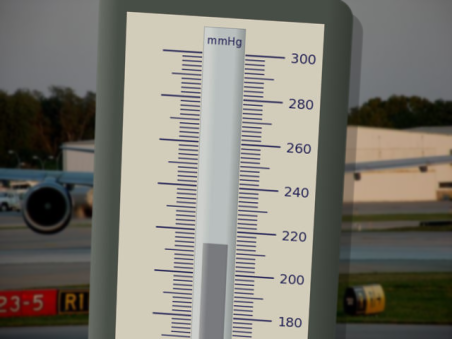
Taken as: 214 (mmHg)
